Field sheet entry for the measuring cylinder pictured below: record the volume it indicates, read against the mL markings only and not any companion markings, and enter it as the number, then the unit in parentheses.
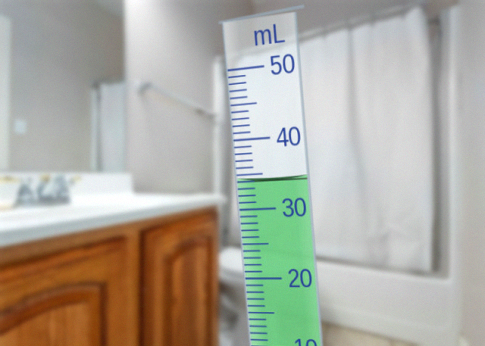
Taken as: 34 (mL)
